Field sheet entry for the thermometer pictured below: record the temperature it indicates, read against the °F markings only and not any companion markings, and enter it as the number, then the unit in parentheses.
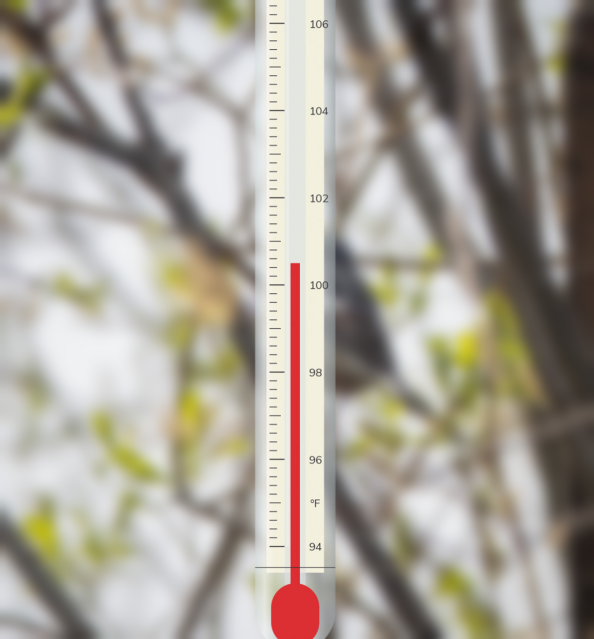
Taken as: 100.5 (°F)
